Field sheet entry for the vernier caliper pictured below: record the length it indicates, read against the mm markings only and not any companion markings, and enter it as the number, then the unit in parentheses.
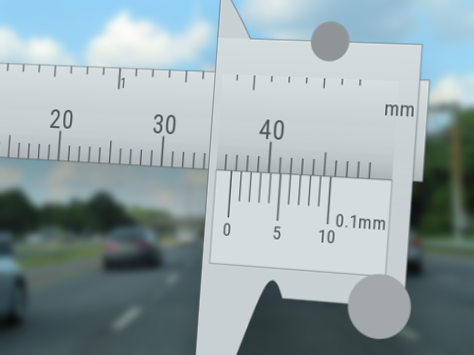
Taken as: 36.6 (mm)
